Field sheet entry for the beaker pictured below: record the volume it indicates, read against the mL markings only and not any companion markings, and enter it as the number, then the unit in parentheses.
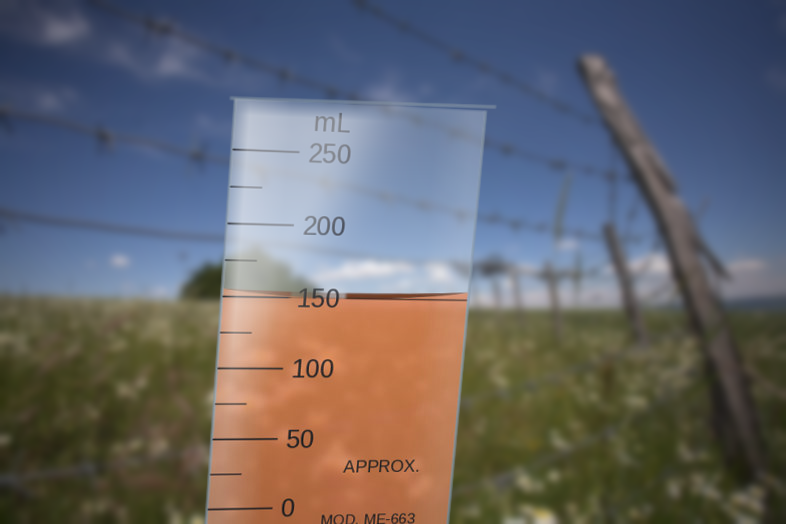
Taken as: 150 (mL)
